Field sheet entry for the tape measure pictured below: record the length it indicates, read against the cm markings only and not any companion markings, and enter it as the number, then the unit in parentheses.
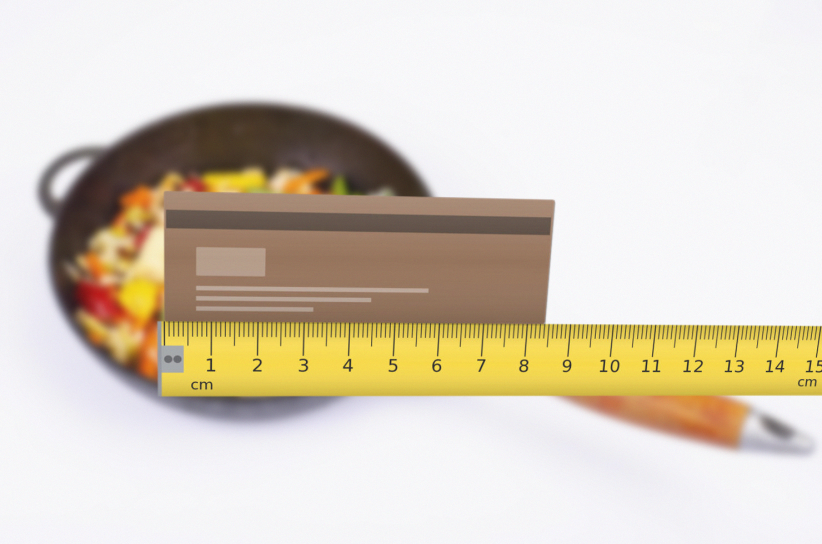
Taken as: 8.4 (cm)
